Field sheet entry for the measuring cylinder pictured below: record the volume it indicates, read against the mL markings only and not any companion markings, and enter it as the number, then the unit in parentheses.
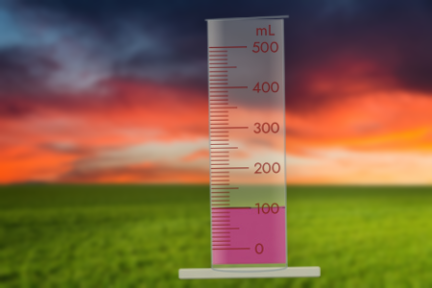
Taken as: 100 (mL)
